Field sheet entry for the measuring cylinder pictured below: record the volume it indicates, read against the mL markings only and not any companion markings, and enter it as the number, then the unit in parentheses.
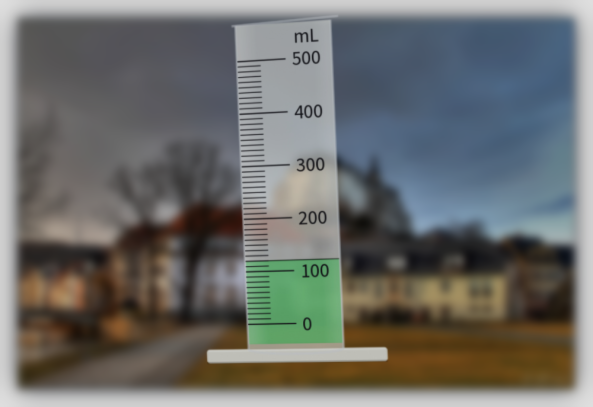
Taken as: 120 (mL)
